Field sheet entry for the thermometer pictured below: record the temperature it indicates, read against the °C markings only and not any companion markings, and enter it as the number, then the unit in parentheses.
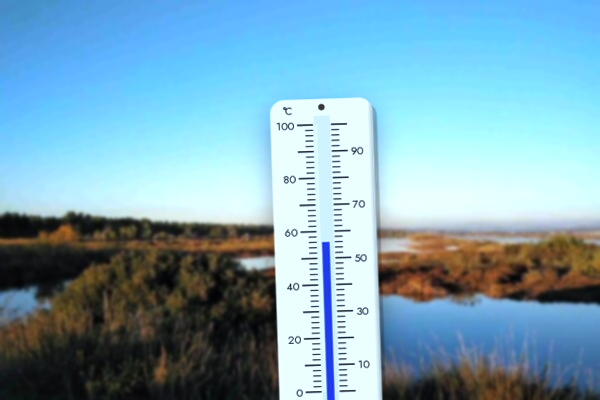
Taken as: 56 (°C)
